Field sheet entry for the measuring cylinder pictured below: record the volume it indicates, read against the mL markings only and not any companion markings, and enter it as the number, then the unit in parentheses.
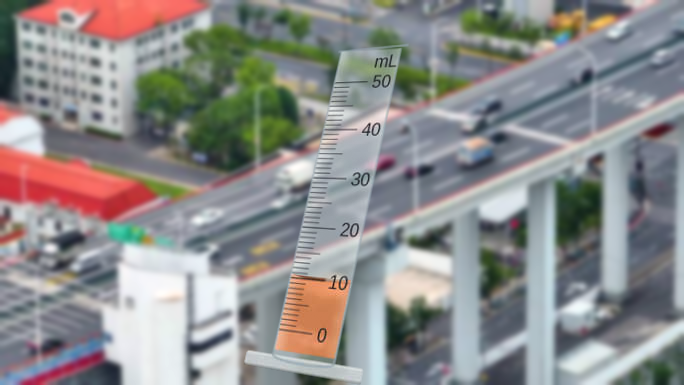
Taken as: 10 (mL)
